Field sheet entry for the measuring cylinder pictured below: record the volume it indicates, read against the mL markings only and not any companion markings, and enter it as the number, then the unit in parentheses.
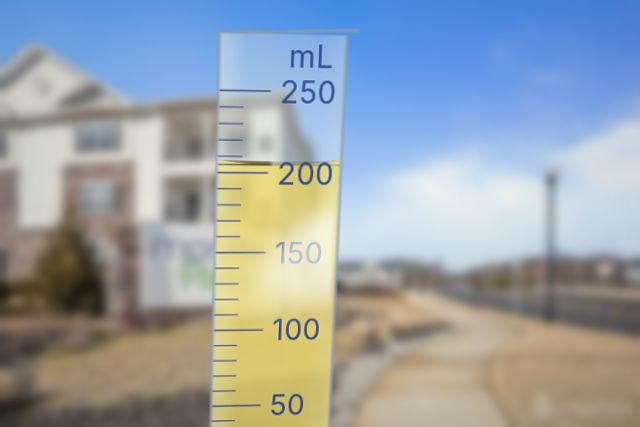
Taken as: 205 (mL)
